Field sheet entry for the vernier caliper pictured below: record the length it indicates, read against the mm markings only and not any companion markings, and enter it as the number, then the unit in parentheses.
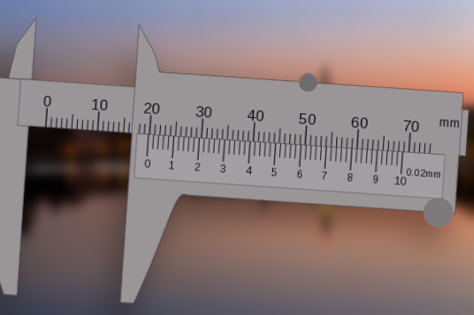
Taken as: 19.8 (mm)
